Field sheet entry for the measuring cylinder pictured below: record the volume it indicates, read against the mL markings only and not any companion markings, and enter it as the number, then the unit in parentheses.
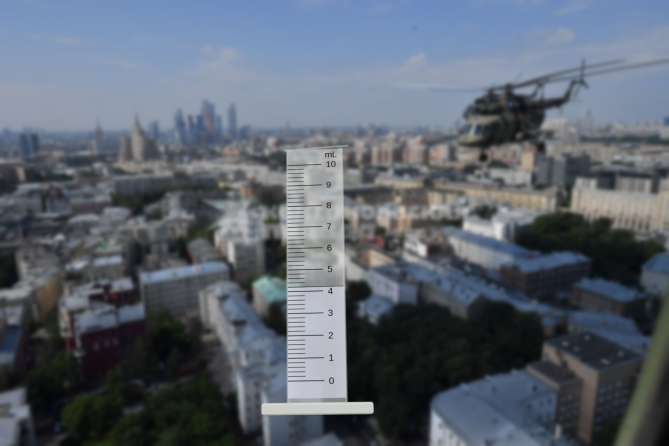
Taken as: 4.2 (mL)
